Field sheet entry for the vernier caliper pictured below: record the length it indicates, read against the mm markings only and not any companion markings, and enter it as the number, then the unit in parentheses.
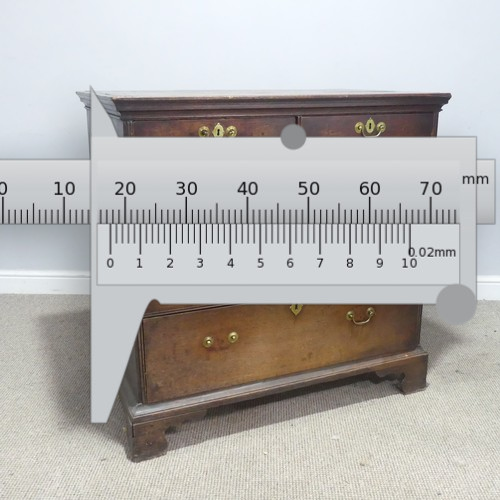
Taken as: 17.6 (mm)
